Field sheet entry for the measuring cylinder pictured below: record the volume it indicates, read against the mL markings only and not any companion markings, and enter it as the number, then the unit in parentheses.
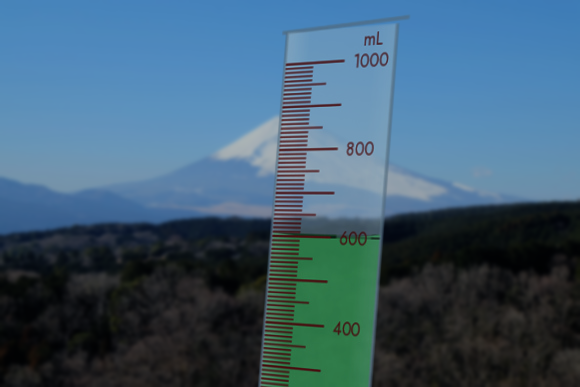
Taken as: 600 (mL)
